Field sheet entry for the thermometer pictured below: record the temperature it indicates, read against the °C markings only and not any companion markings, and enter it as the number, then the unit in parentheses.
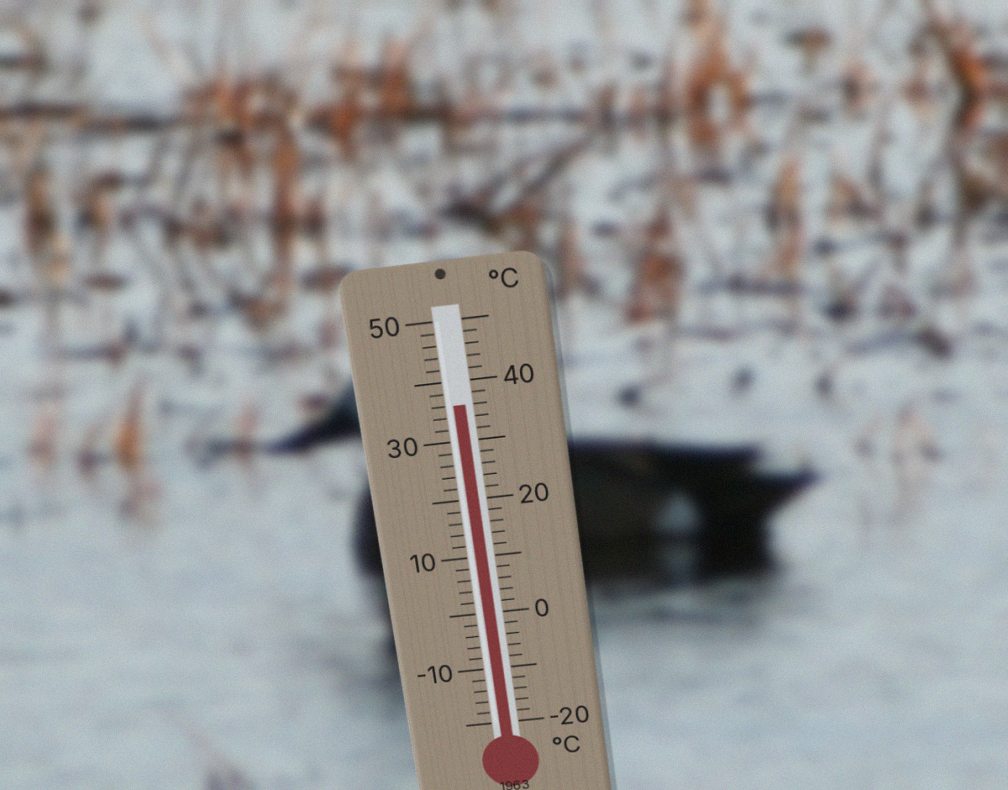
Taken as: 36 (°C)
